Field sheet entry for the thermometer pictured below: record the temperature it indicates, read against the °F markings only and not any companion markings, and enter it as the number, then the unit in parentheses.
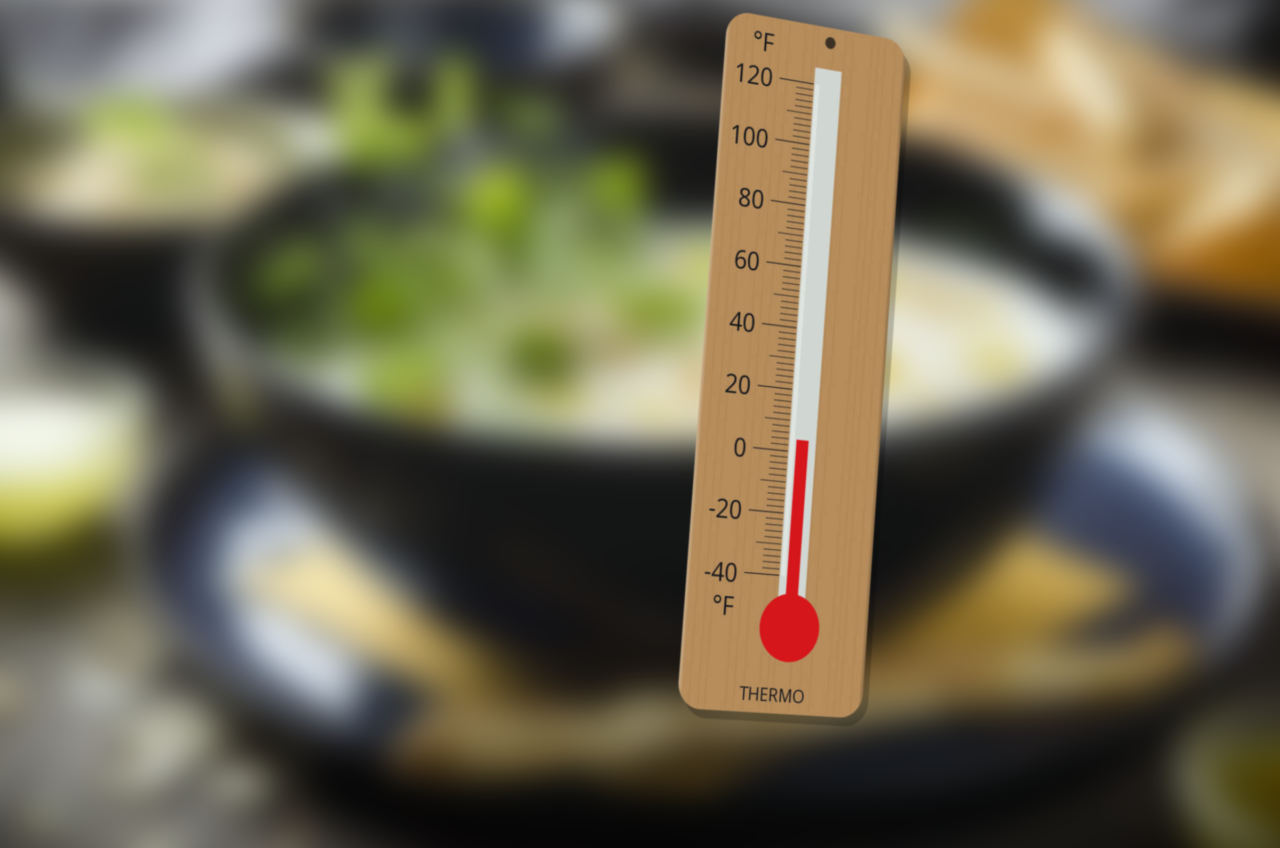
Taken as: 4 (°F)
